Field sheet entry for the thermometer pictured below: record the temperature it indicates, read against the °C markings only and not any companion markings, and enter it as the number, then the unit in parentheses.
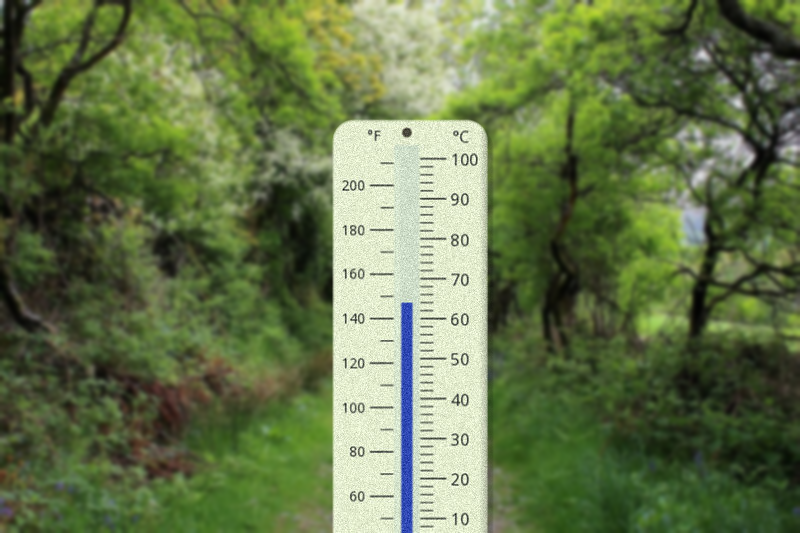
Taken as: 64 (°C)
